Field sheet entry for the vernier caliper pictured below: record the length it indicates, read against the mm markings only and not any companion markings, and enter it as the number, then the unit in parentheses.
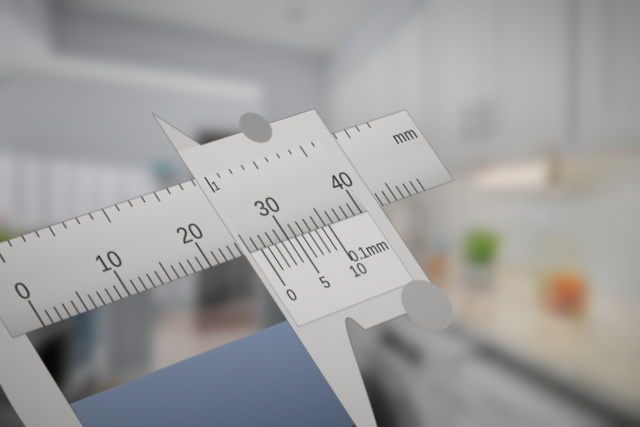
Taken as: 26.4 (mm)
